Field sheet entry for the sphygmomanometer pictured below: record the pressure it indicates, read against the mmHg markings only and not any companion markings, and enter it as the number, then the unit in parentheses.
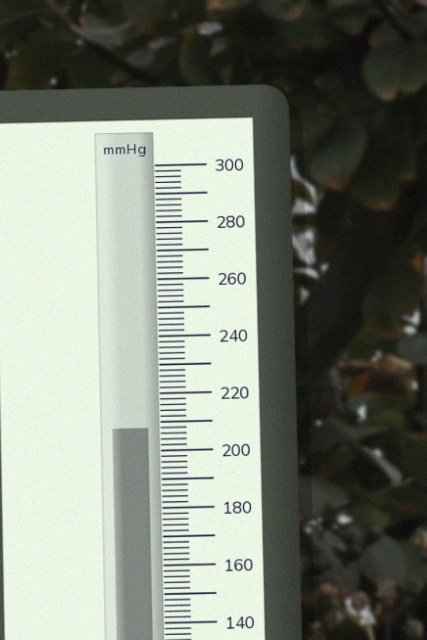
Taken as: 208 (mmHg)
